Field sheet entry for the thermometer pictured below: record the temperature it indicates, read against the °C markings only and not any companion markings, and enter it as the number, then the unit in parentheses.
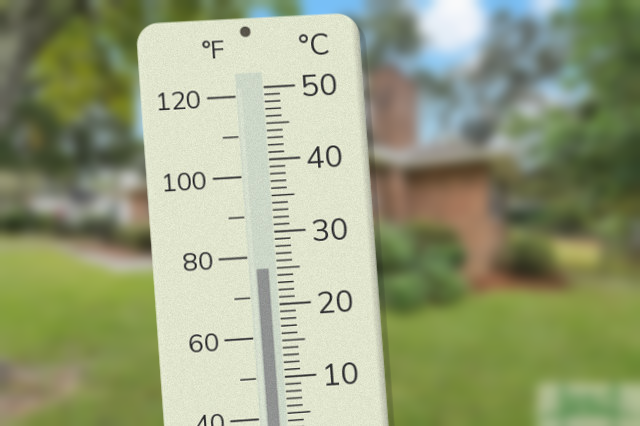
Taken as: 25 (°C)
